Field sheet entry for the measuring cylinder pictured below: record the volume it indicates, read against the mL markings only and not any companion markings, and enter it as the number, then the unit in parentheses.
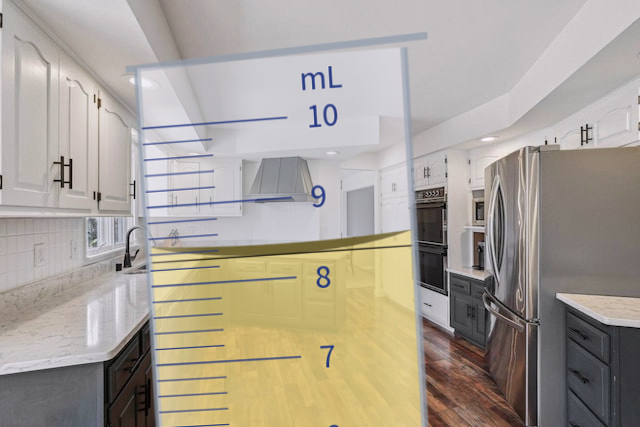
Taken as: 8.3 (mL)
